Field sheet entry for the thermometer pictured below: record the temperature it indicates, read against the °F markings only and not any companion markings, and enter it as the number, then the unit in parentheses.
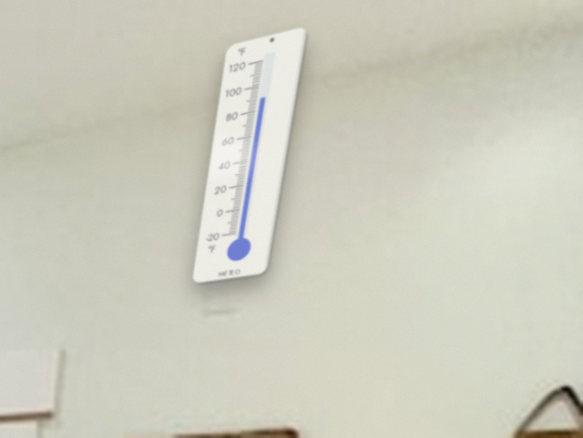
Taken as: 90 (°F)
